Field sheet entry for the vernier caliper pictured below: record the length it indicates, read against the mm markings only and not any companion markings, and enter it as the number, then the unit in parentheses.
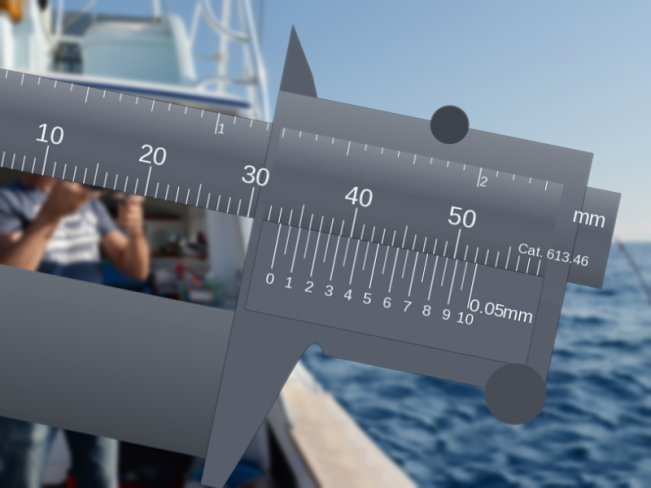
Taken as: 33.2 (mm)
